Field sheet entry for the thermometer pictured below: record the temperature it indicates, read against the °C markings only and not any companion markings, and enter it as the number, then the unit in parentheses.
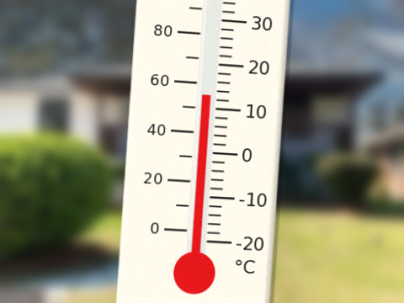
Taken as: 13 (°C)
